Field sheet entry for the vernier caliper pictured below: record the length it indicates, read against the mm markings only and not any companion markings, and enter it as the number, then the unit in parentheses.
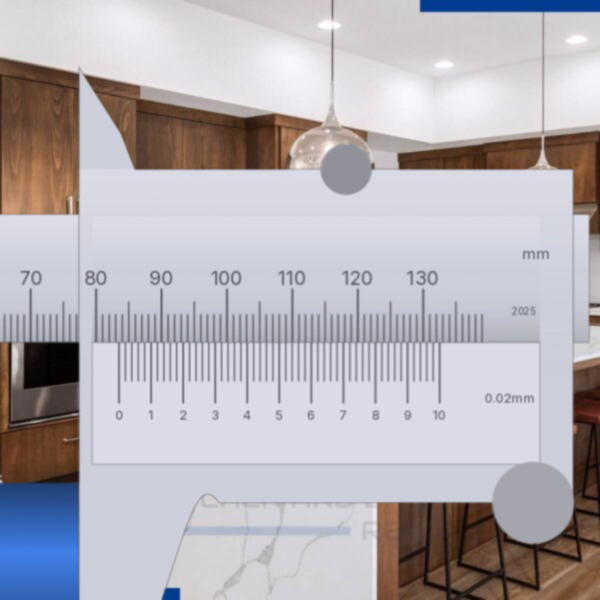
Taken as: 83.5 (mm)
